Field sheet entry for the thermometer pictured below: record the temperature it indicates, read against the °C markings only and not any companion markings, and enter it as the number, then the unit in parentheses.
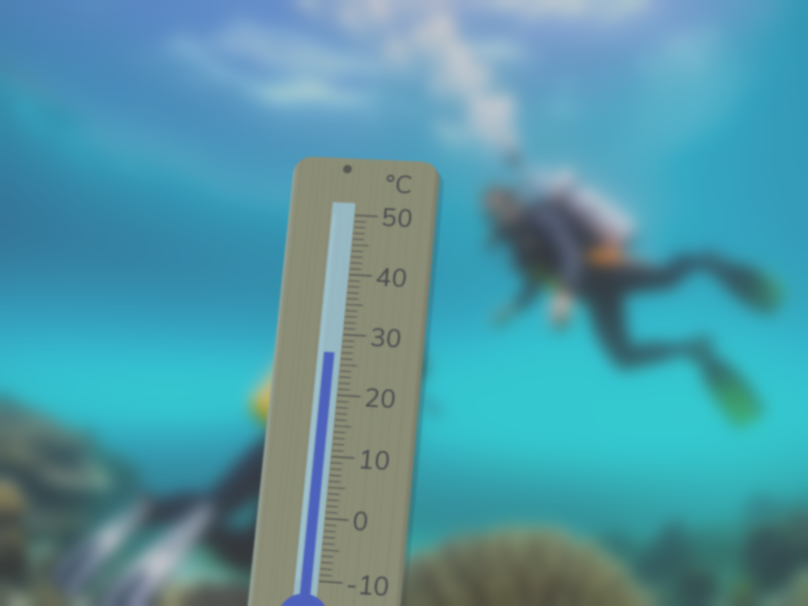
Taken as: 27 (°C)
